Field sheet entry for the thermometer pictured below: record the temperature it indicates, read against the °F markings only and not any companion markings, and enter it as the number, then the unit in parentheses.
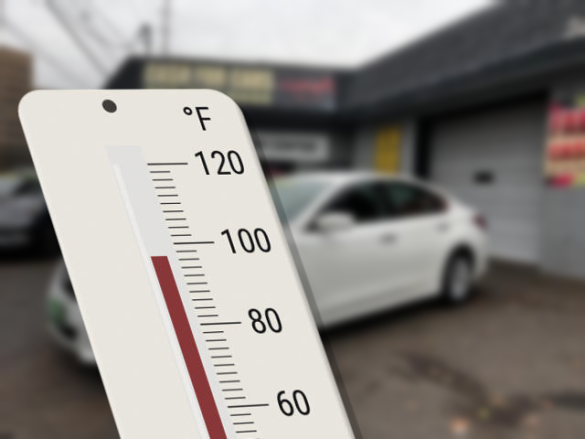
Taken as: 97 (°F)
